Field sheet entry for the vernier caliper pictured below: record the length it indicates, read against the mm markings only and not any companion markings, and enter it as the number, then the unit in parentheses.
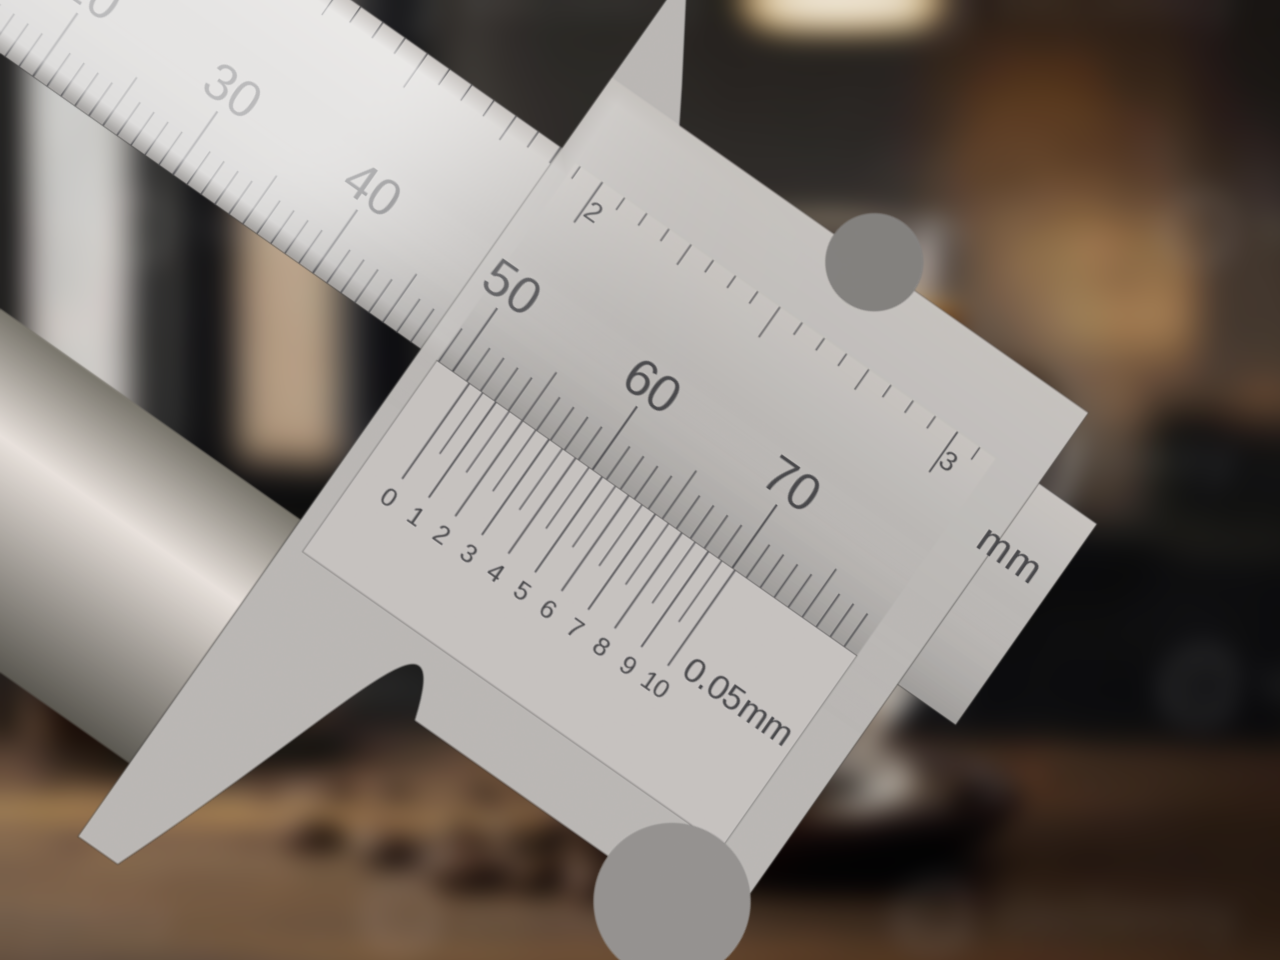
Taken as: 51.2 (mm)
